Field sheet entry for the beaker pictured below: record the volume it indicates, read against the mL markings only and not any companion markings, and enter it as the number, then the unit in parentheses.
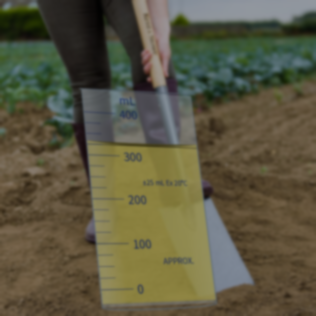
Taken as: 325 (mL)
